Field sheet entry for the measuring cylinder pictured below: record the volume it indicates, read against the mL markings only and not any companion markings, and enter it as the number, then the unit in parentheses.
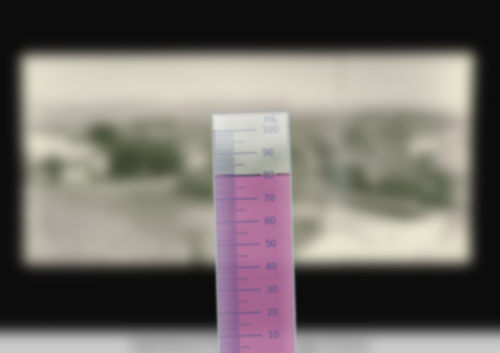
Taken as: 80 (mL)
